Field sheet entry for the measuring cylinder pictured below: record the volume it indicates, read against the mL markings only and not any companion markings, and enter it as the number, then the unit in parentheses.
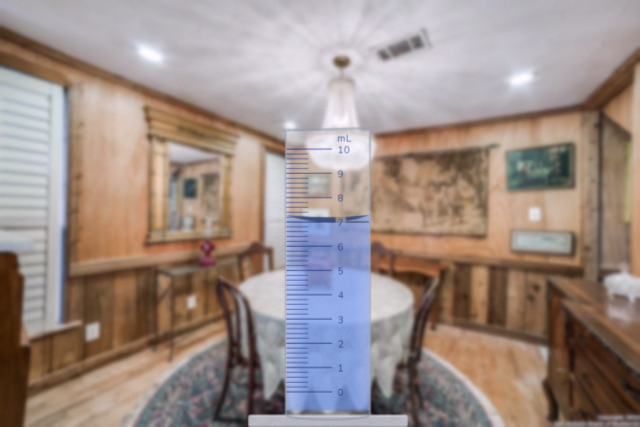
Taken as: 7 (mL)
